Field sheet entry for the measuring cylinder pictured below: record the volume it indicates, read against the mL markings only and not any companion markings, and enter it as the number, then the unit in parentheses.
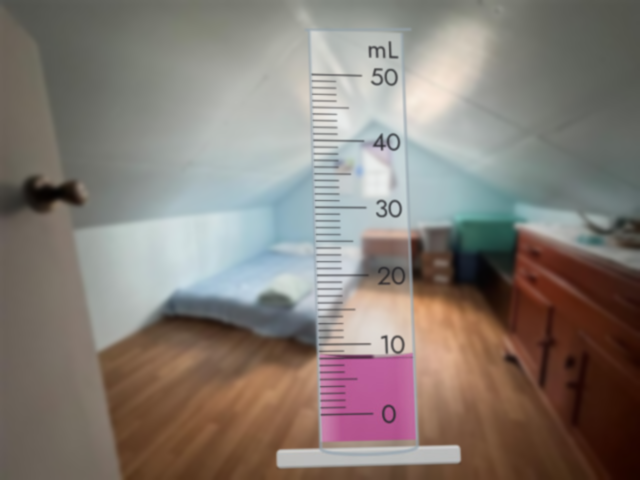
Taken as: 8 (mL)
